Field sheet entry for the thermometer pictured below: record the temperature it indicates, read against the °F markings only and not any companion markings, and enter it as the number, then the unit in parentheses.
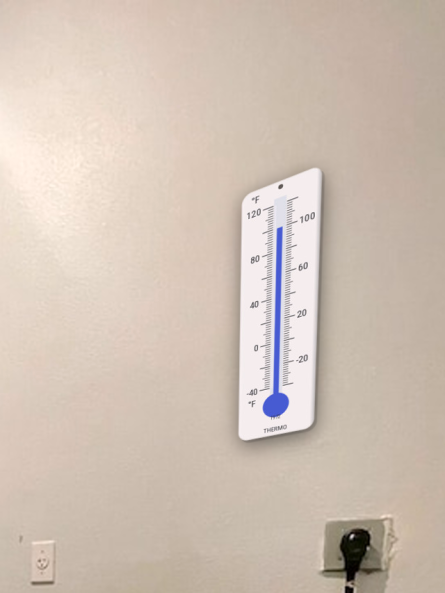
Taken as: 100 (°F)
